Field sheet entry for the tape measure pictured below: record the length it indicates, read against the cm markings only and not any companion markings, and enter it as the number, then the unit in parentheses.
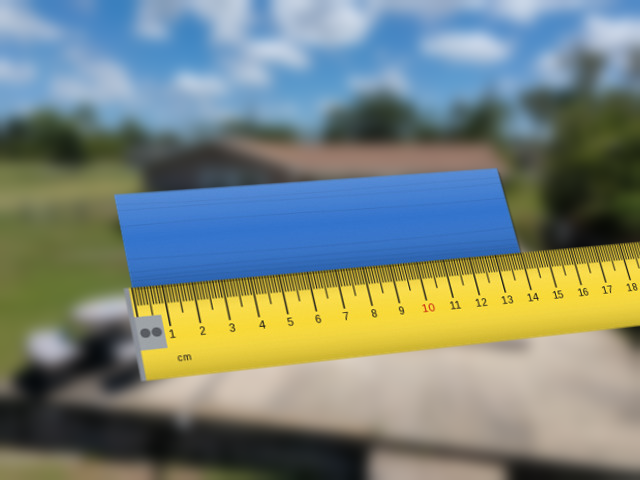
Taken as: 14 (cm)
